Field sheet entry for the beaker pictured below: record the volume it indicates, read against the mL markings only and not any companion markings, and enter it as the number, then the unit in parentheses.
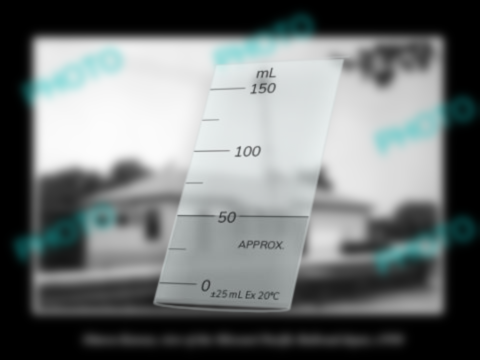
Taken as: 50 (mL)
